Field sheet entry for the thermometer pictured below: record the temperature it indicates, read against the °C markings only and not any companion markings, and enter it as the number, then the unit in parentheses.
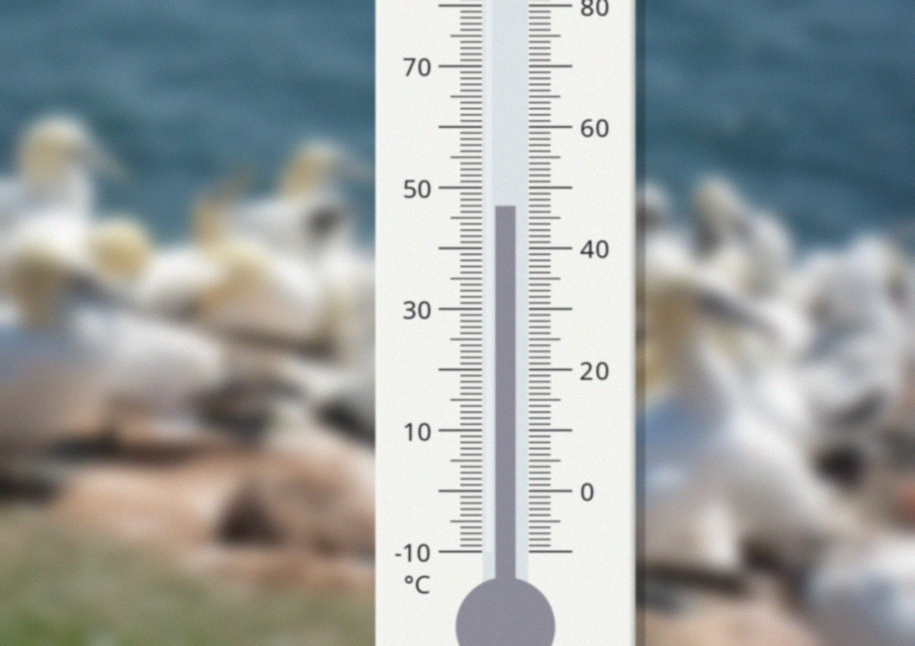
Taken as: 47 (°C)
